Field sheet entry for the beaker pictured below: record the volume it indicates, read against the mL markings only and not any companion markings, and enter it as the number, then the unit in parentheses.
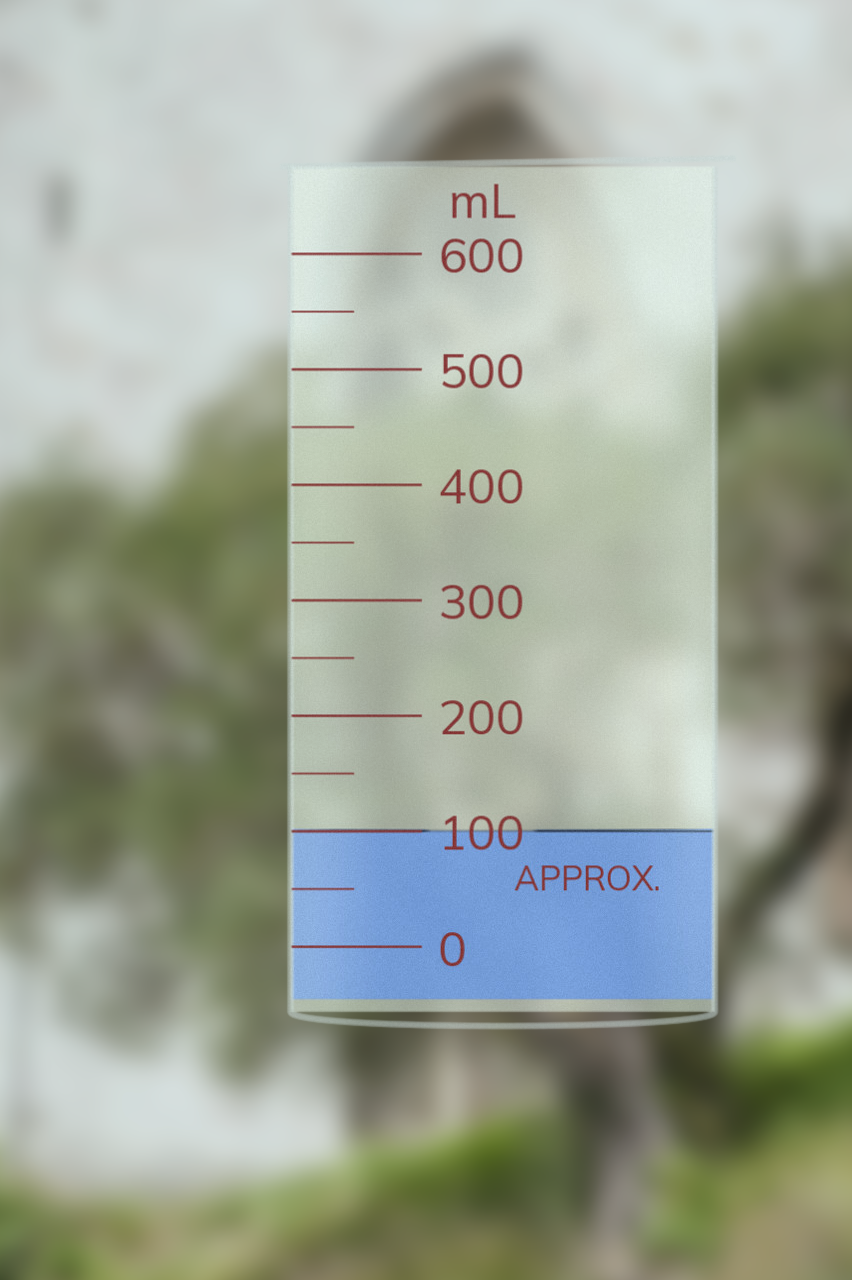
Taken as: 100 (mL)
